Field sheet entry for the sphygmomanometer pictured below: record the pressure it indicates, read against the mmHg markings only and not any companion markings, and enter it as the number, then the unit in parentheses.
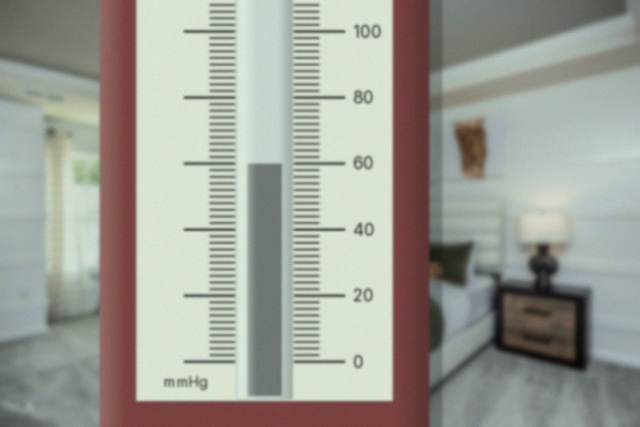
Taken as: 60 (mmHg)
